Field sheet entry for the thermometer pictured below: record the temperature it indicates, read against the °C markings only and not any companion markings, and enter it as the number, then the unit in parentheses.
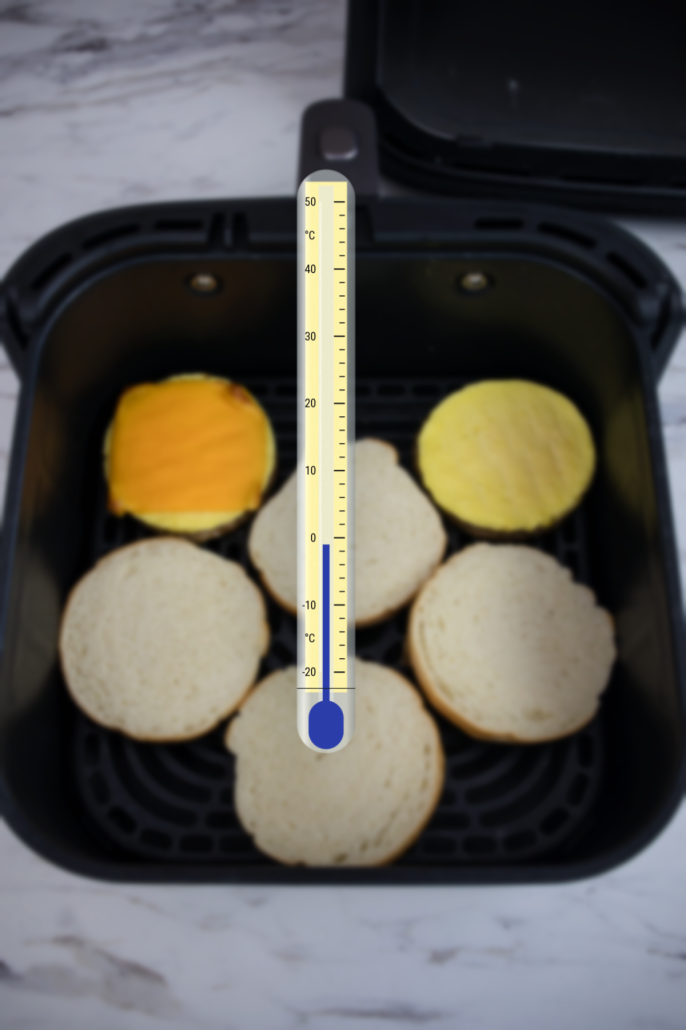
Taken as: -1 (°C)
